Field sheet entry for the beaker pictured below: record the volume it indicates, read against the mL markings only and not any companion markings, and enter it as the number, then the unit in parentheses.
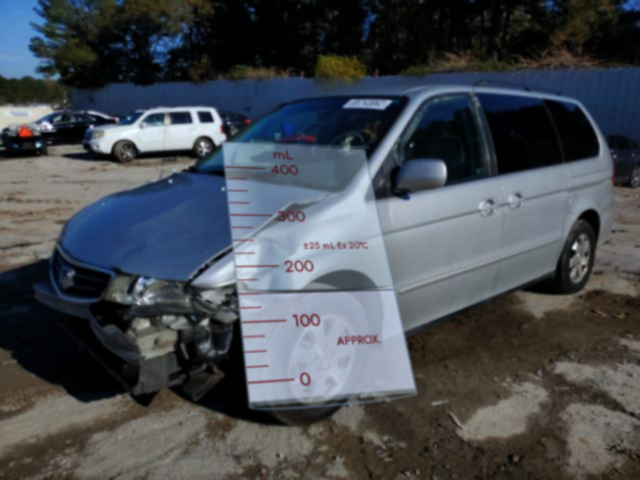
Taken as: 150 (mL)
